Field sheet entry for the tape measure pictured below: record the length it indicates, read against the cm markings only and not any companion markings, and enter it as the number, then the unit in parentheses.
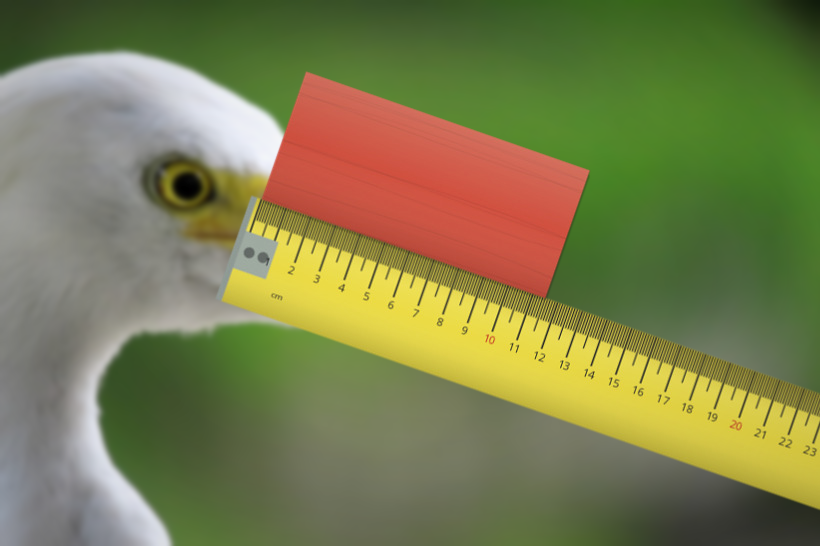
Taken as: 11.5 (cm)
